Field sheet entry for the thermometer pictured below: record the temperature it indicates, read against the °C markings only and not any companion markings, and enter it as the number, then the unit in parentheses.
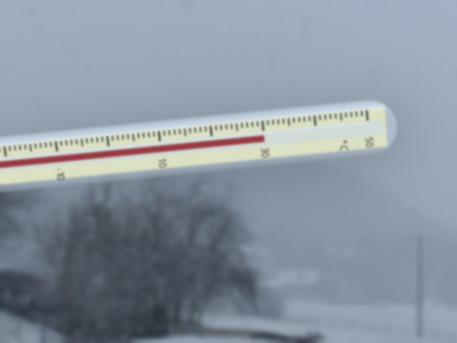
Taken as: 30 (°C)
